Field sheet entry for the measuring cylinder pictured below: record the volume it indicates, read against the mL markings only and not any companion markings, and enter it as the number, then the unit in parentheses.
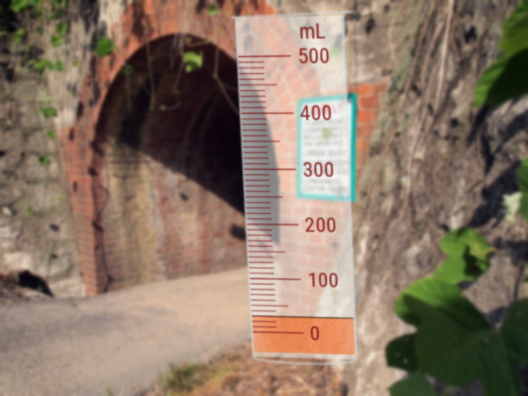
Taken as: 30 (mL)
